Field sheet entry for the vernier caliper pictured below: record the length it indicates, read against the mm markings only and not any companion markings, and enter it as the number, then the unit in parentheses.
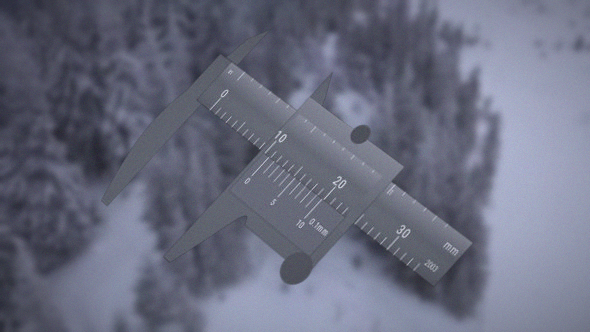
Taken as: 10.8 (mm)
